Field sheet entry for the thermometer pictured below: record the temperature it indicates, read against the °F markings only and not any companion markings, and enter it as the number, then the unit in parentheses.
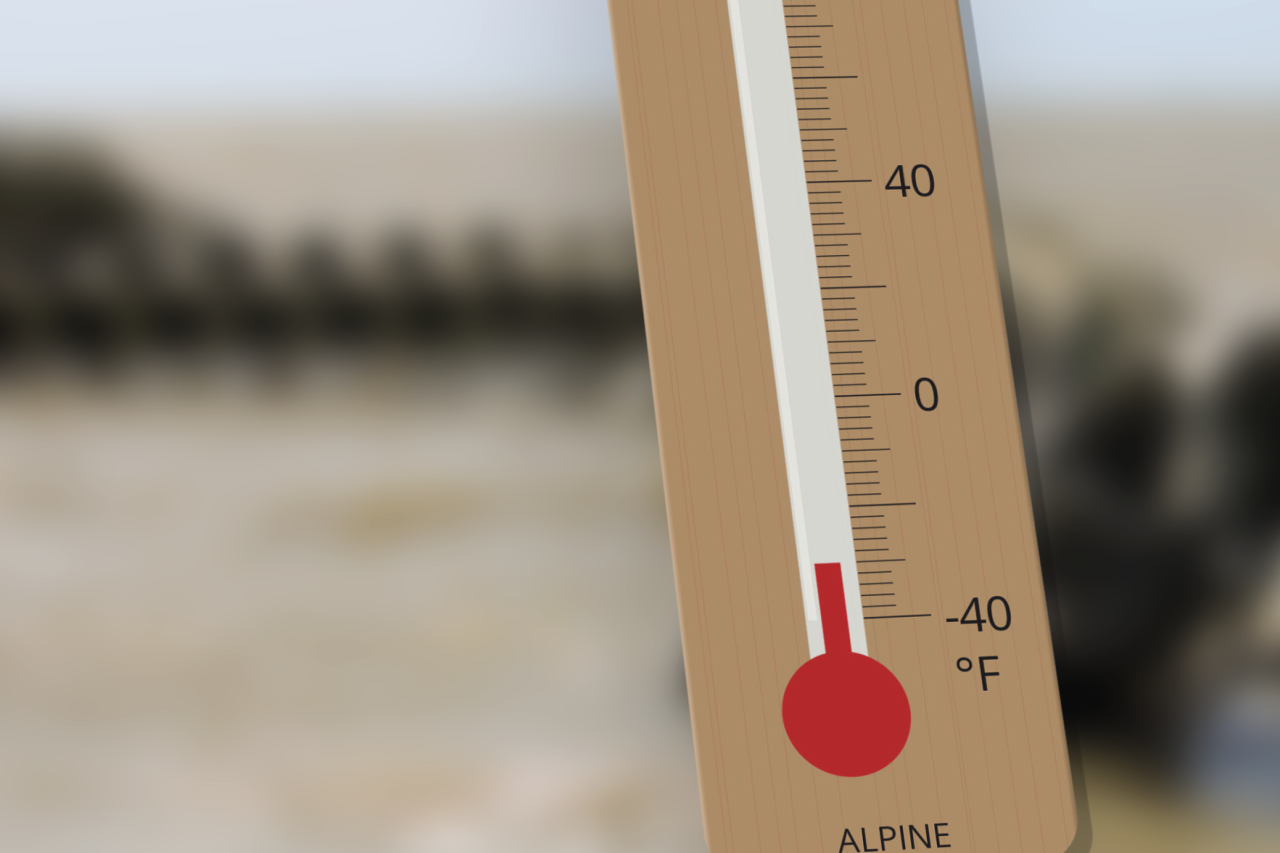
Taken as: -30 (°F)
